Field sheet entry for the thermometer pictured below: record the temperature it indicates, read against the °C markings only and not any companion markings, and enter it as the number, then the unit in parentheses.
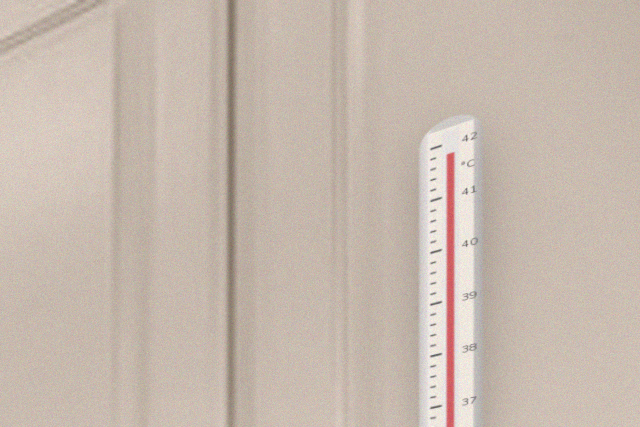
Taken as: 41.8 (°C)
